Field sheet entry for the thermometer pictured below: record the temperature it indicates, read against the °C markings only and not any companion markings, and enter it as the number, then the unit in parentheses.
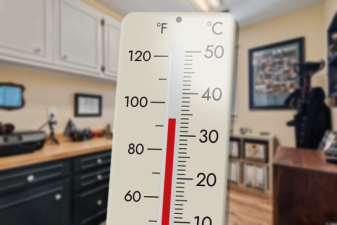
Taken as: 34 (°C)
